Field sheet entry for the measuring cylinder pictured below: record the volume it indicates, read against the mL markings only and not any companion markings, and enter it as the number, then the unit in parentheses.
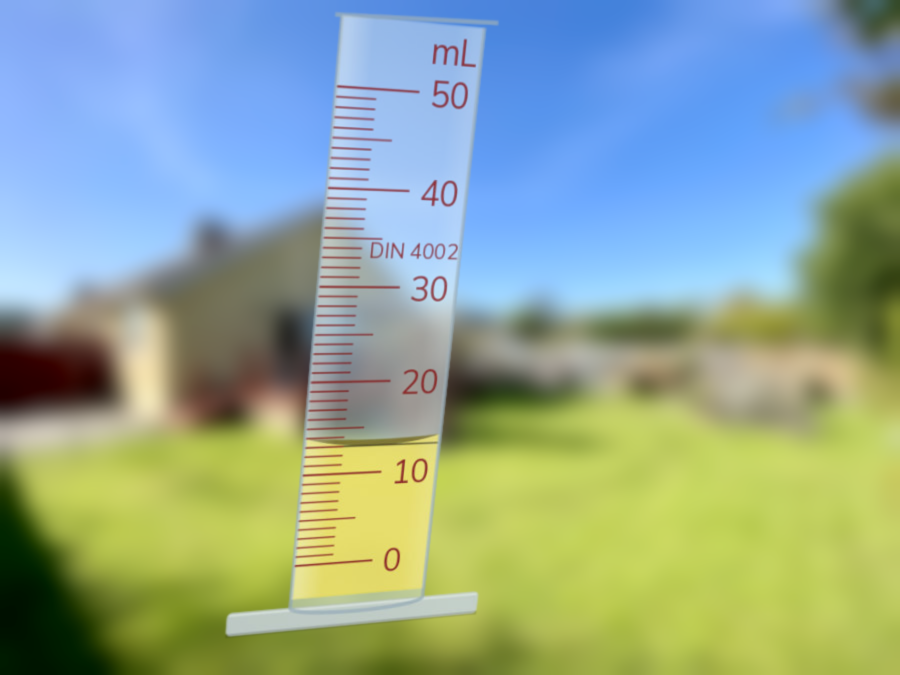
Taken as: 13 (mL)
